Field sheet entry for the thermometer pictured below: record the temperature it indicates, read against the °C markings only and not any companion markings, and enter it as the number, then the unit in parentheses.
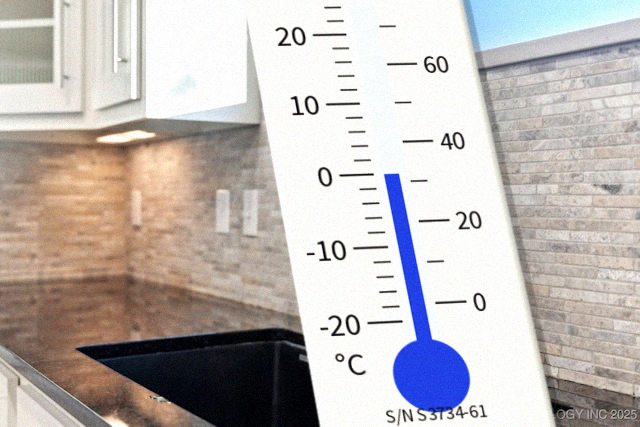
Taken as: 0 (°C)
